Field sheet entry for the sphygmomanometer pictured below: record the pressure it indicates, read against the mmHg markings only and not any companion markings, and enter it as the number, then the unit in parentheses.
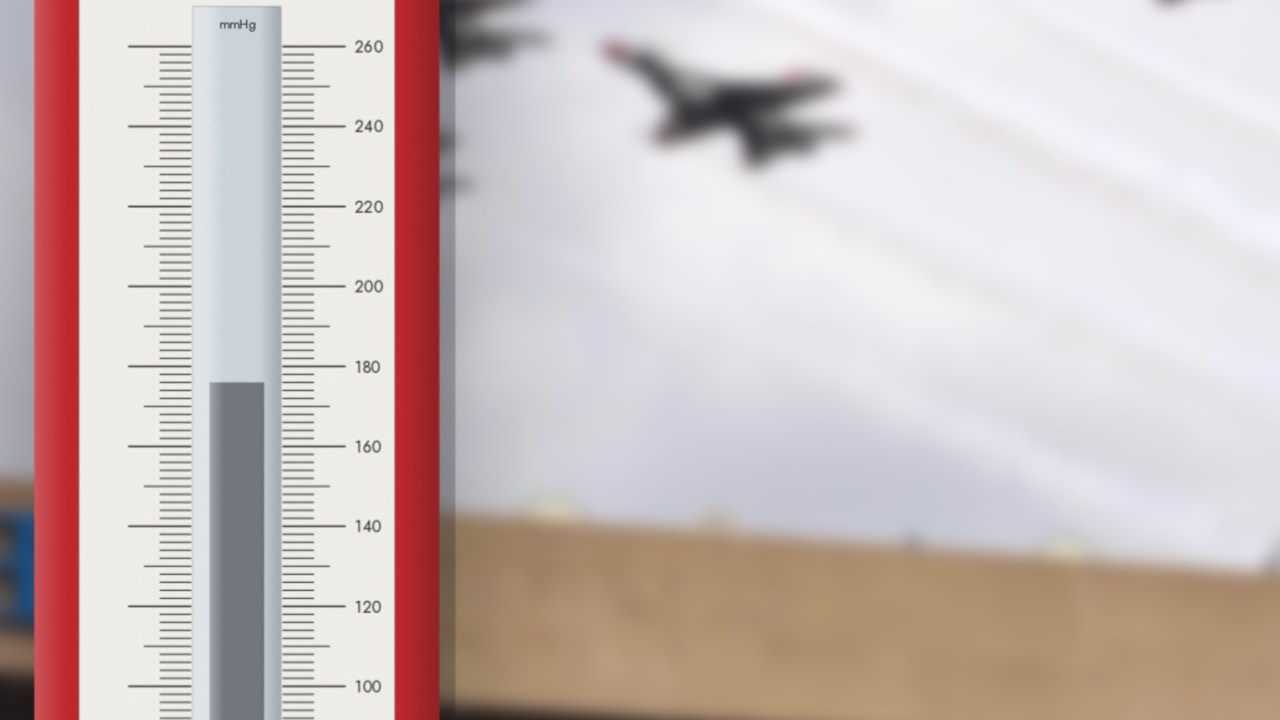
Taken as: 176 (mmHg)
